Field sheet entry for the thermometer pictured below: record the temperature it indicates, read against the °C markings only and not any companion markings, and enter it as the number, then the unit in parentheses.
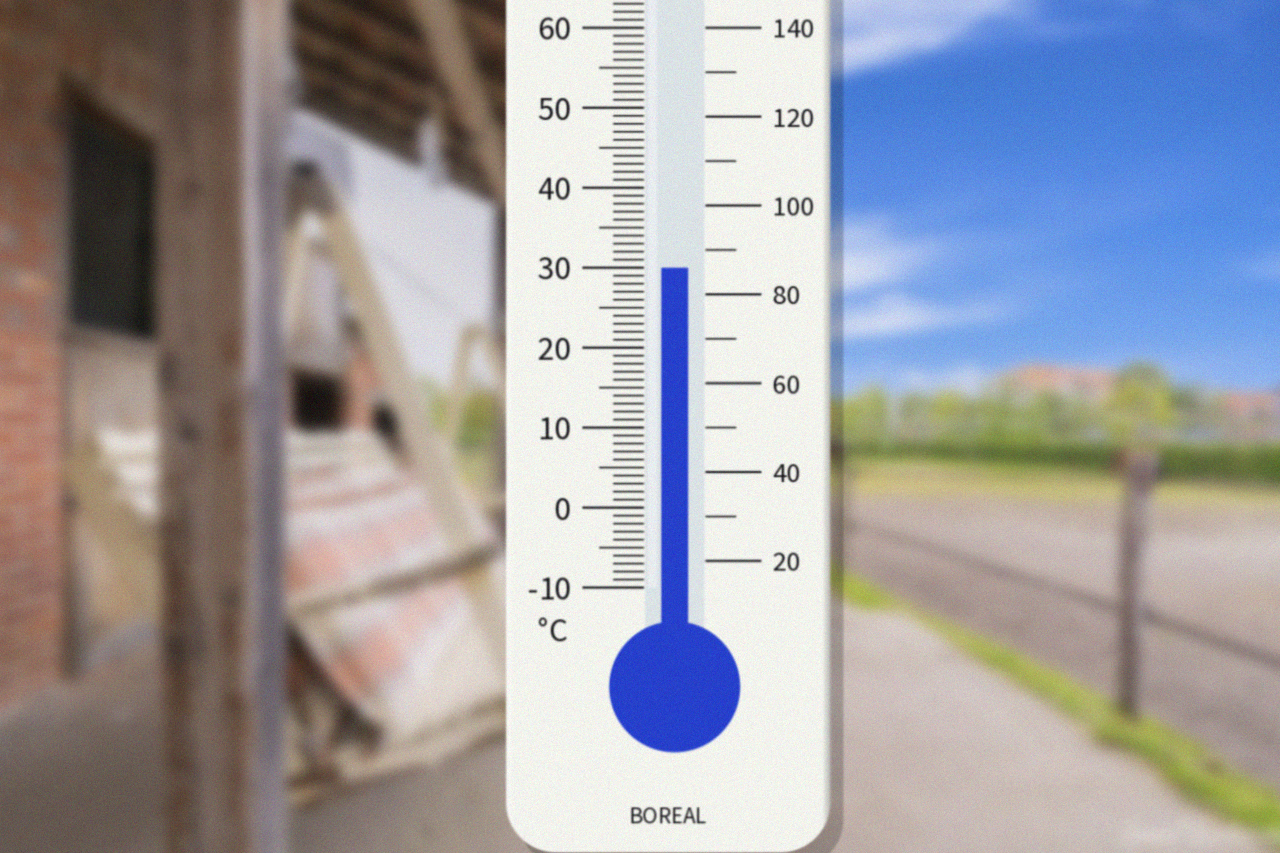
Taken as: 30 (°C)
